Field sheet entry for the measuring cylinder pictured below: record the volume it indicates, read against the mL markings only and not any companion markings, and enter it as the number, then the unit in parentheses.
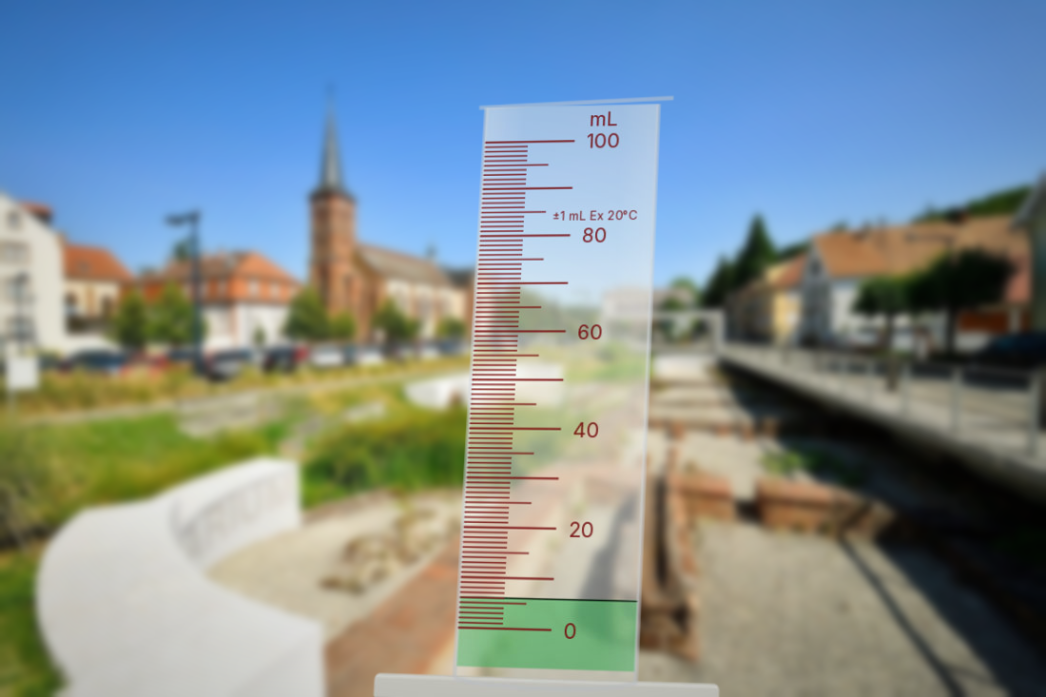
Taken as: 6 (mL)
